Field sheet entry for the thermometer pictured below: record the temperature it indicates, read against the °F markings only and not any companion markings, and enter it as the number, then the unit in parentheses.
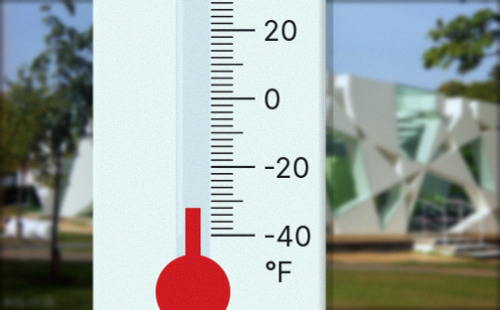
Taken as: -32 (°F)
